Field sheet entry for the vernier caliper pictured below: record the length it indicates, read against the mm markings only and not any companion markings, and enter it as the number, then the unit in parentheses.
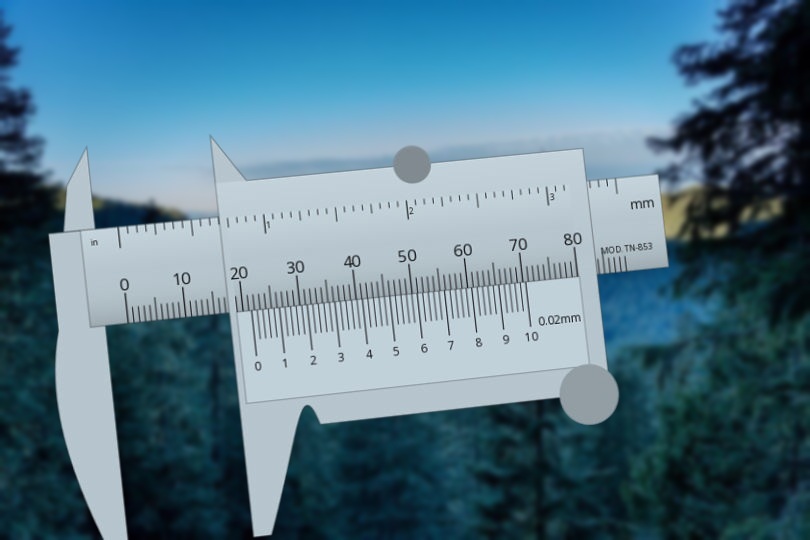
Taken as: 21.5 (mm)
